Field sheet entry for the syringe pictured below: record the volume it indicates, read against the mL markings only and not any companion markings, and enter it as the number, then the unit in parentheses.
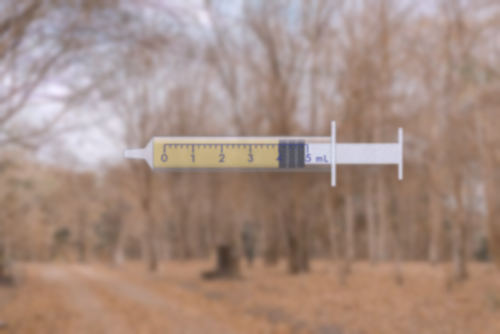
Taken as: 4 (mL)
